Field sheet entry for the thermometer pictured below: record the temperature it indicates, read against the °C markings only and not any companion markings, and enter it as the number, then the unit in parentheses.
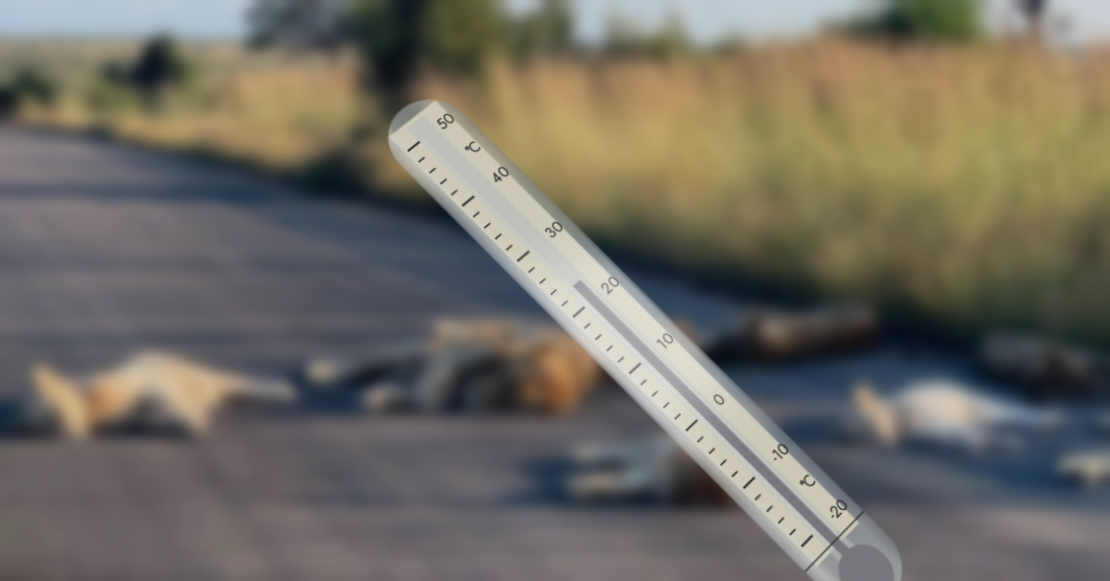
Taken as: 23 (°C)
